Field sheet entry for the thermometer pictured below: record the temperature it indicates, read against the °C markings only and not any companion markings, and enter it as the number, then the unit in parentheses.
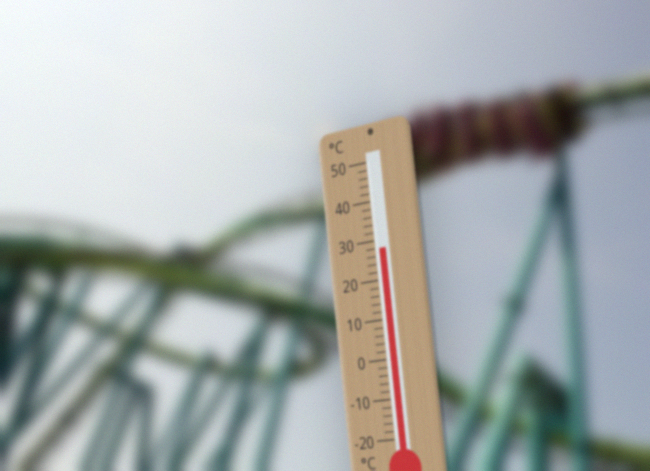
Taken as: 28 (°C)
